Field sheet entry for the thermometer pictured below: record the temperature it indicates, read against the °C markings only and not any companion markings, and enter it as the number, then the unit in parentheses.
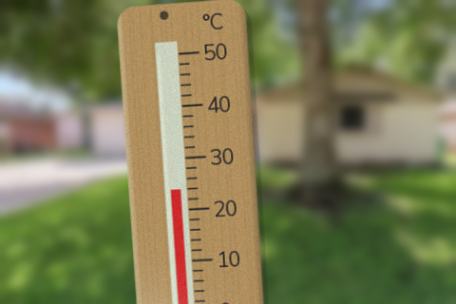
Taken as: 24 (°C)
